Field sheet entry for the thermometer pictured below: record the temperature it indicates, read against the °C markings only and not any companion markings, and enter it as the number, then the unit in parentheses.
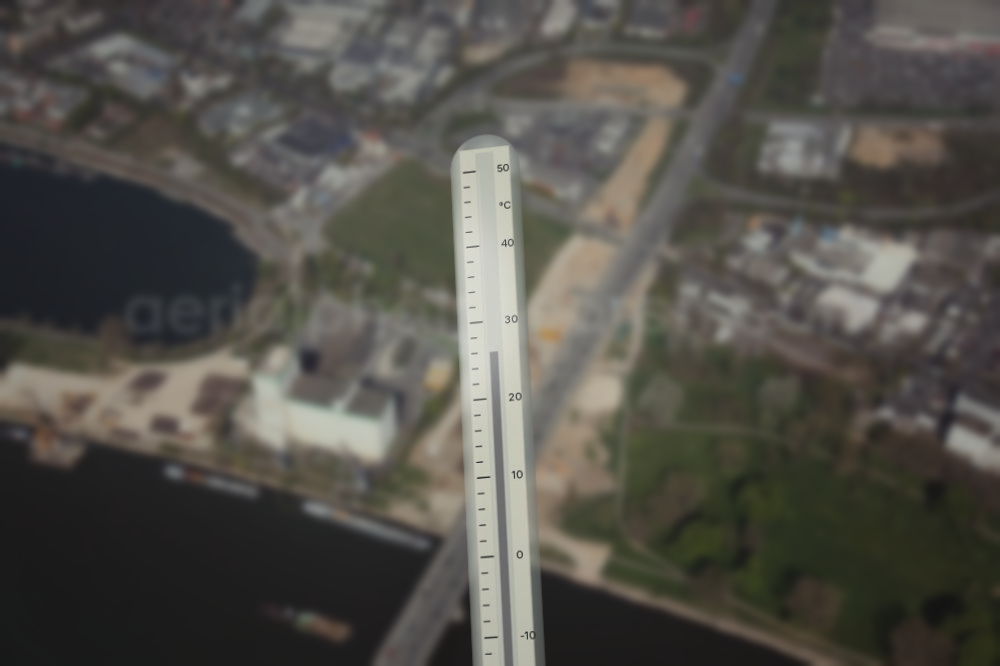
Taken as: 26 (°C)
